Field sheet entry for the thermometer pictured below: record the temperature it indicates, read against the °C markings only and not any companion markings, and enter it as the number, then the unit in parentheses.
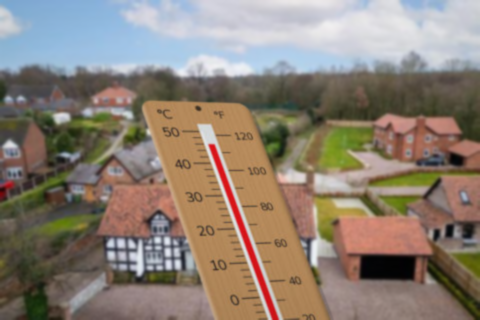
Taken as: 46 (°C)
